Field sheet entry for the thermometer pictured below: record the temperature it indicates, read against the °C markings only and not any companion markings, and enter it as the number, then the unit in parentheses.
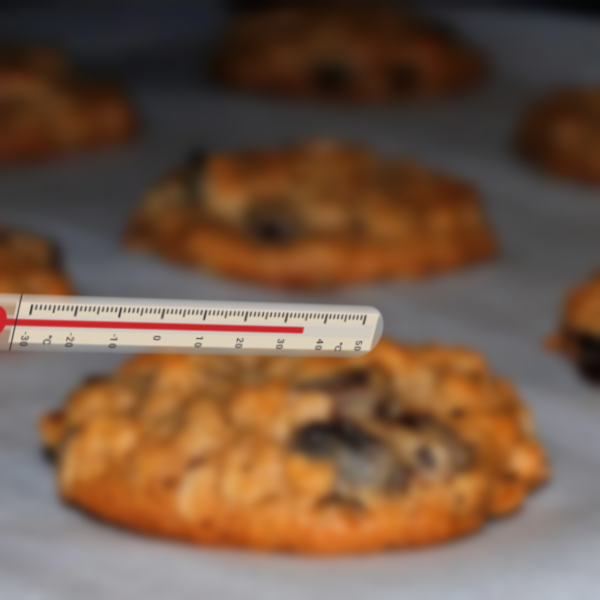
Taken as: 35 (°C)
